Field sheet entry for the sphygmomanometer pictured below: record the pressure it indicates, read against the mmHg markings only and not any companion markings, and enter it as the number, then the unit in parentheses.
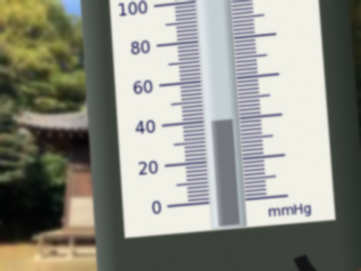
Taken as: 40 (mmHg)
